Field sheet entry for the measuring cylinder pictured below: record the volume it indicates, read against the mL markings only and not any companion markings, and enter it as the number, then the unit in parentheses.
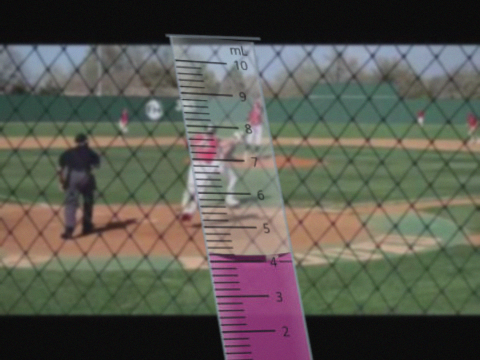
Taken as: 4 (mL)
